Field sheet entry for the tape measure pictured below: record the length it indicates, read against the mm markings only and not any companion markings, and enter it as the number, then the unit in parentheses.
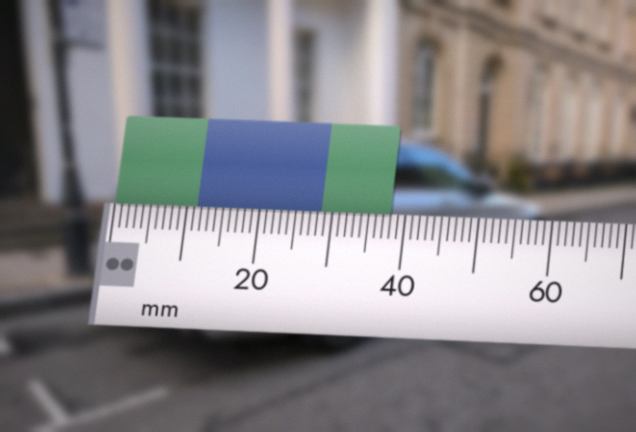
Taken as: 38 (mm)
